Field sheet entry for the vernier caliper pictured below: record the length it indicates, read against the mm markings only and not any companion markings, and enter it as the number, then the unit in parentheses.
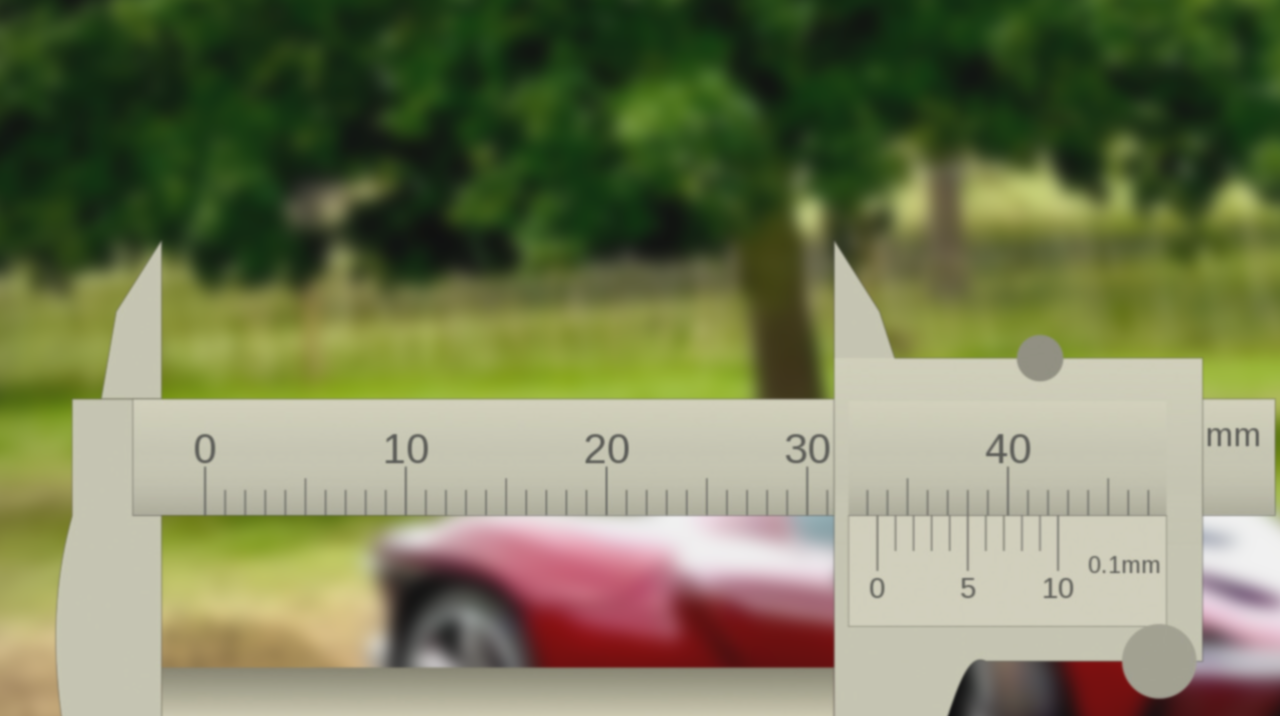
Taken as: 33.5 (mm)
